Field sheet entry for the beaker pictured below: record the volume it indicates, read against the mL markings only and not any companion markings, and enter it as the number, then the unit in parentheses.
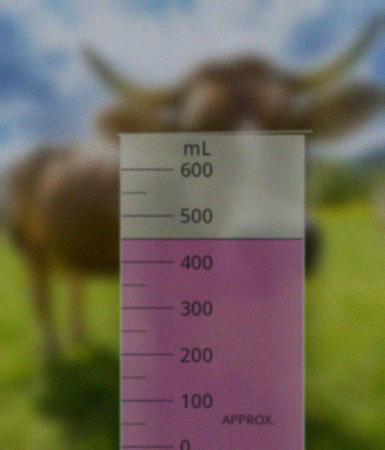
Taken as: 450 (mL)
